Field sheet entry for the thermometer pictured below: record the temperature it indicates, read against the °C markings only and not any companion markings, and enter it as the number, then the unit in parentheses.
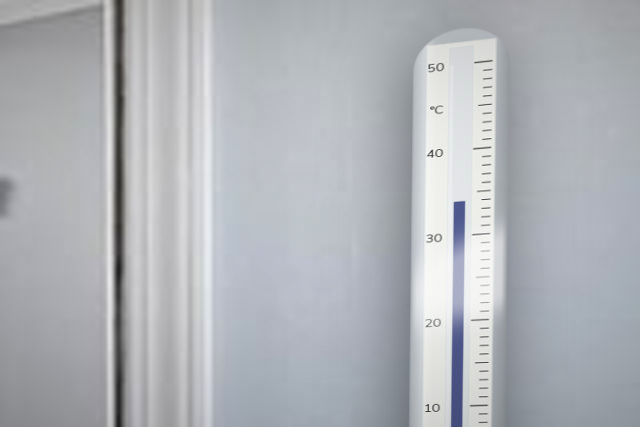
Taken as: 34 (°C)
